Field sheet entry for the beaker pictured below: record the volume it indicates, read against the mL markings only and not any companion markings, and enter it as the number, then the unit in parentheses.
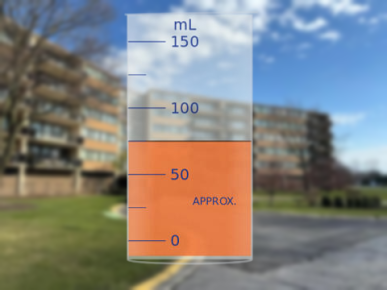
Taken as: 75 (mL)
